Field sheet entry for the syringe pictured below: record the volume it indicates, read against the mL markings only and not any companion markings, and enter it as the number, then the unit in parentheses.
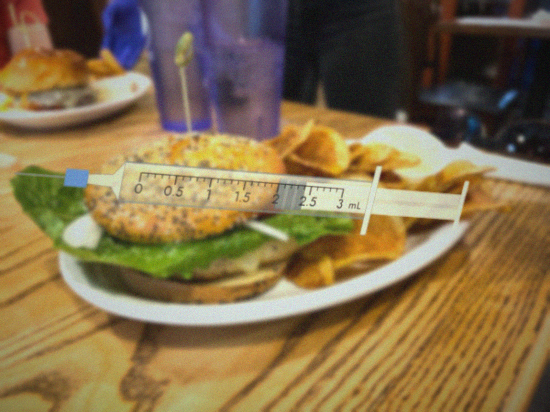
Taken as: 2 (mL)
